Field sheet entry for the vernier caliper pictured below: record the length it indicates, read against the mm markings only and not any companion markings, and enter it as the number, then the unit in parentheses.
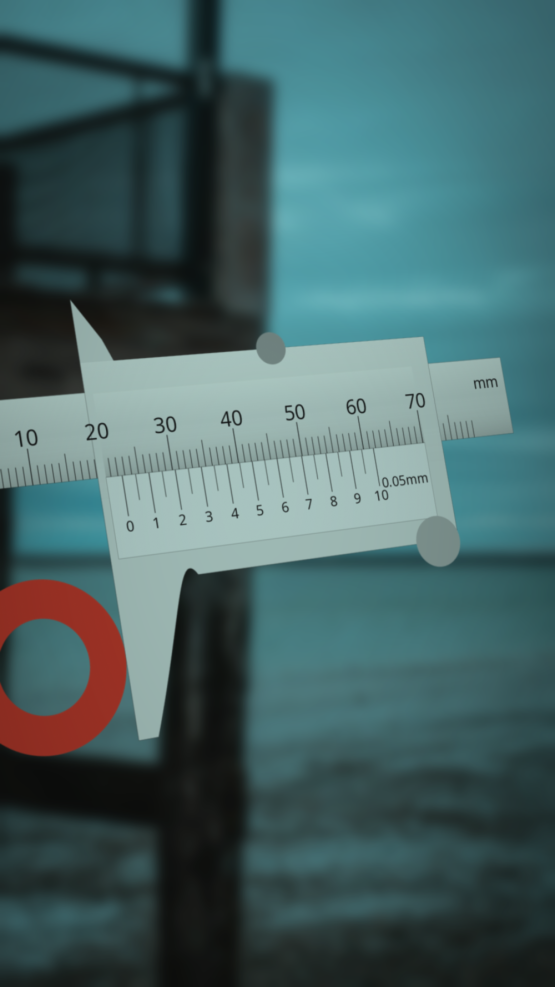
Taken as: 22.6 (mm)
